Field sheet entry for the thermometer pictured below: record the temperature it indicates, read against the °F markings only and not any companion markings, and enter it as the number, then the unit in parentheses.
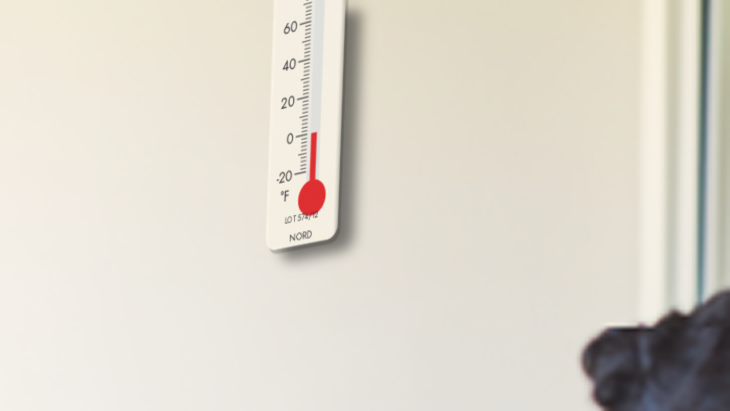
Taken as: 0 (°F)
